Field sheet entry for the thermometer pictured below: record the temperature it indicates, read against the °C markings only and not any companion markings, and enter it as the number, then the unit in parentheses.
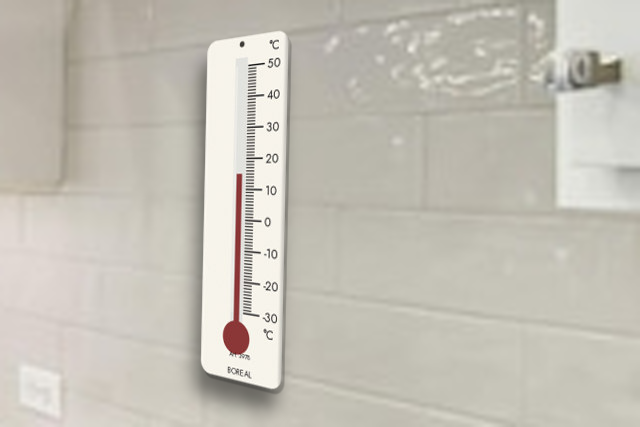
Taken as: 15 (°C)
